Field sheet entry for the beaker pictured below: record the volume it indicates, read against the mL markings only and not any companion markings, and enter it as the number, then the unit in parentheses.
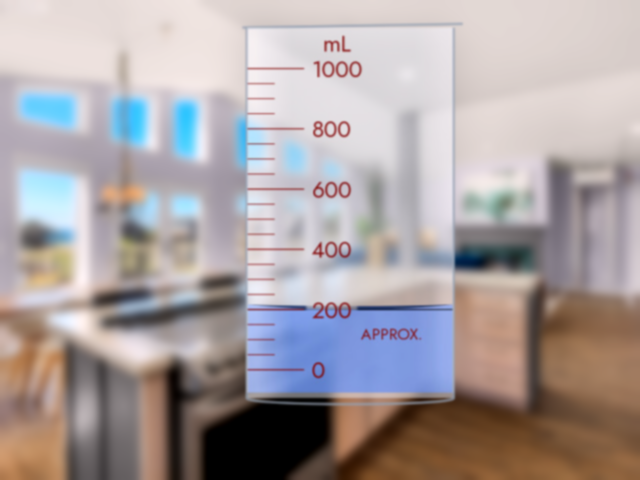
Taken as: 200 (mL)
